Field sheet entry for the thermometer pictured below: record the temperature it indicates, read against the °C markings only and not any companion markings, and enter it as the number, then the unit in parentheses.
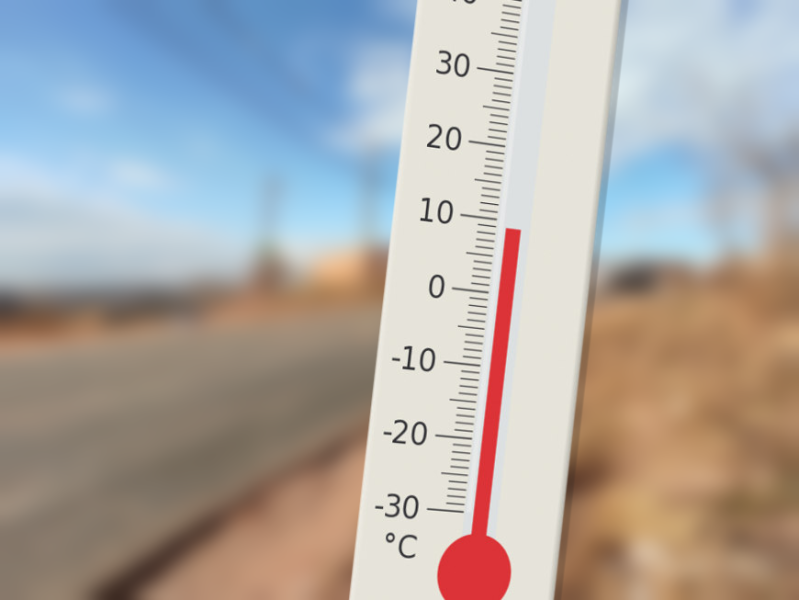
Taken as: 9 (°C)
